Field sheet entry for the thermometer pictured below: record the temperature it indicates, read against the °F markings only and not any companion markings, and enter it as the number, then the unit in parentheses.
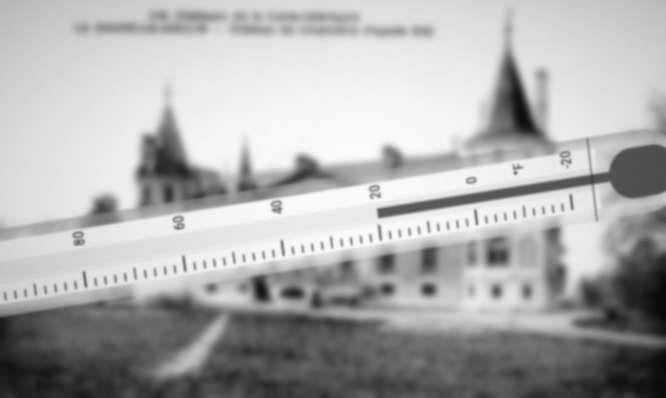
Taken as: 20 (°F)
